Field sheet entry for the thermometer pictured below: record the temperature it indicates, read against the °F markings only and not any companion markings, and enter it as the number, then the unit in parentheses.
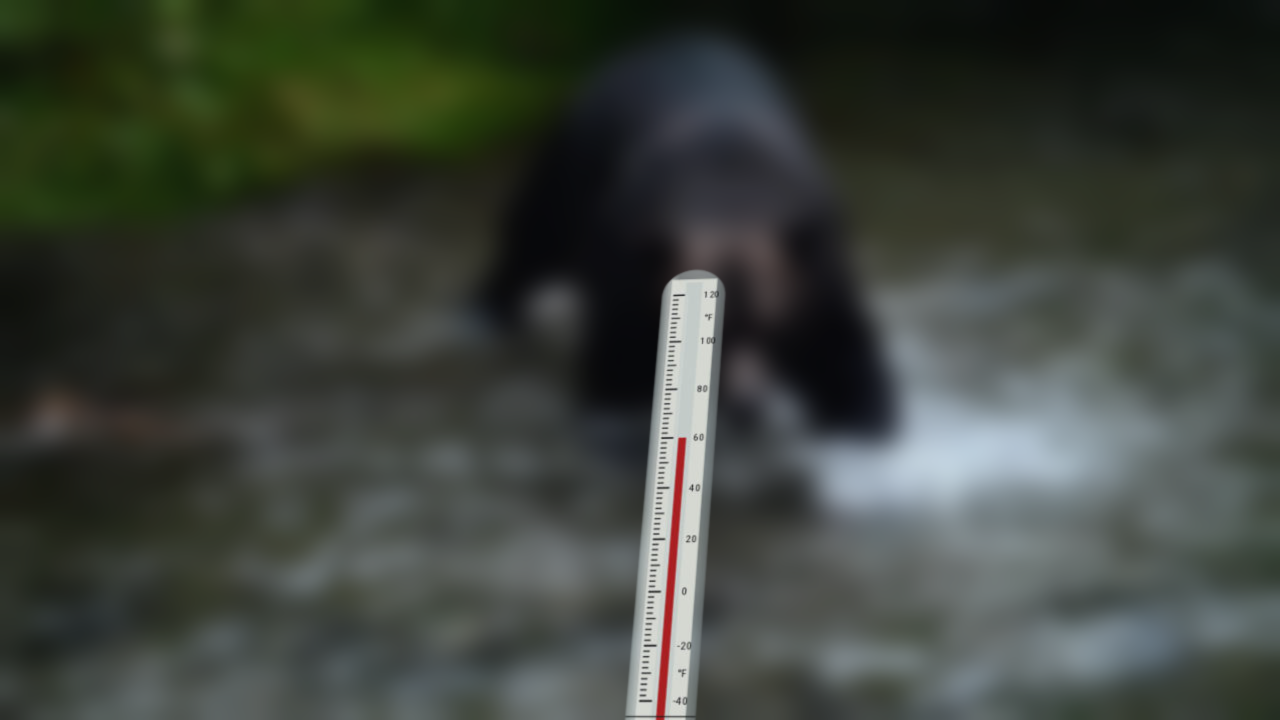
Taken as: 60 (°F)
